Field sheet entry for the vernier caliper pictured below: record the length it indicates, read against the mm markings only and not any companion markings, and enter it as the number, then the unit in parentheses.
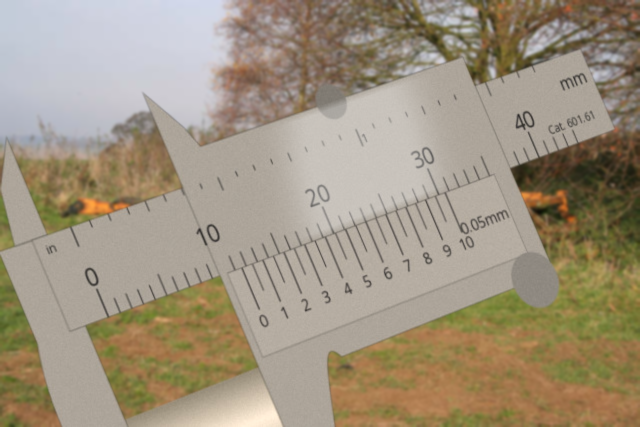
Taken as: 11.6 (mm)
